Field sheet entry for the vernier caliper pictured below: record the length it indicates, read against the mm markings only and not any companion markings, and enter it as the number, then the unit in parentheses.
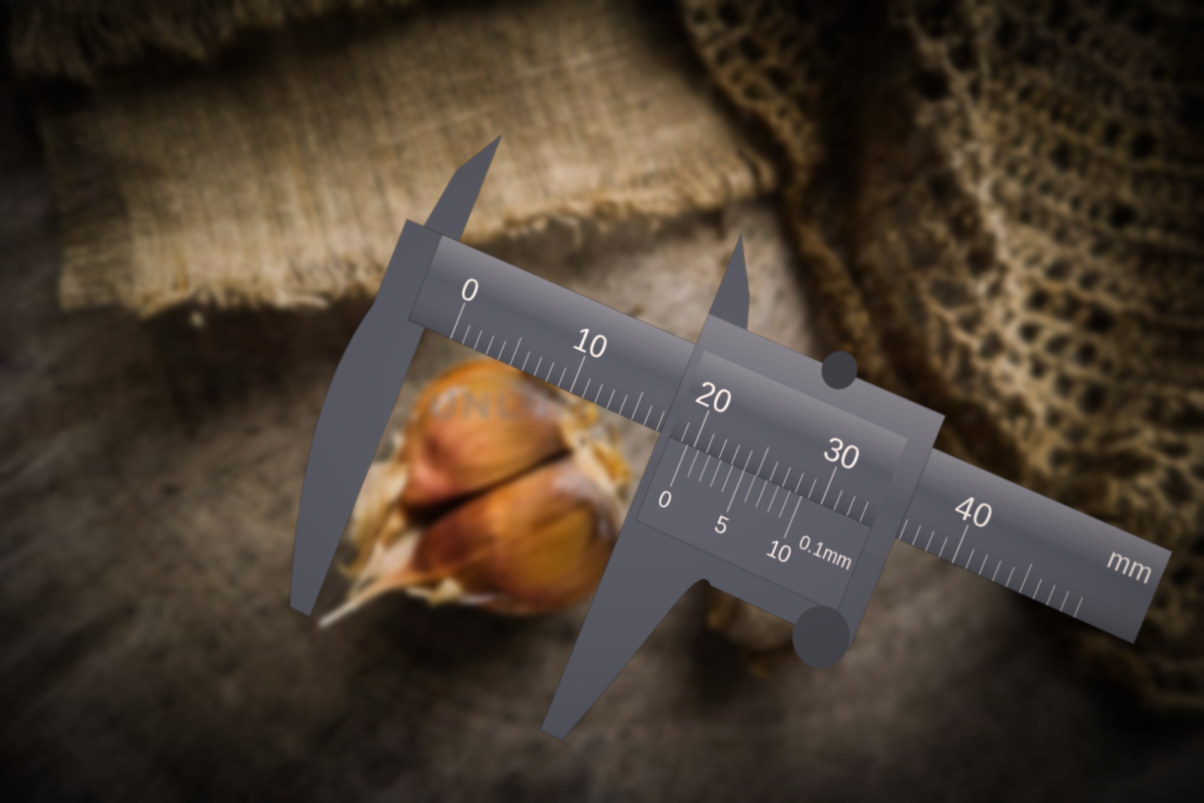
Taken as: 19.5 (mm)
